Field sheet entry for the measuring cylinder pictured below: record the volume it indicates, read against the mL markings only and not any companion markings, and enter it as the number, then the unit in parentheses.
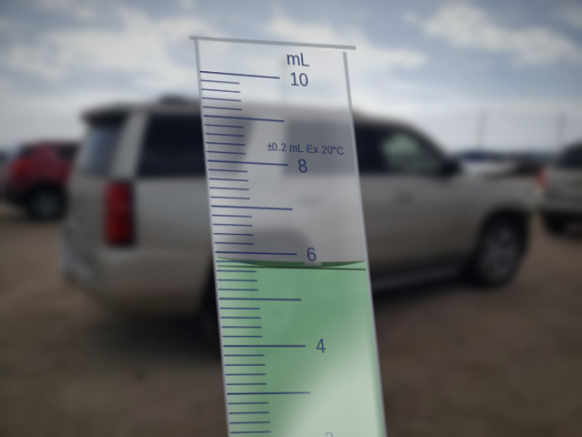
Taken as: 5.7 (mL)
